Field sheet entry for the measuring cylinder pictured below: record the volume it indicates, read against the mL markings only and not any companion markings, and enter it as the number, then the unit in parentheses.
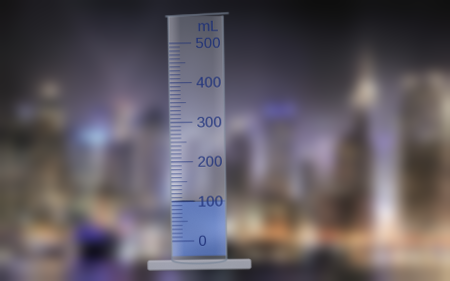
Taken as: 100 (mL)
